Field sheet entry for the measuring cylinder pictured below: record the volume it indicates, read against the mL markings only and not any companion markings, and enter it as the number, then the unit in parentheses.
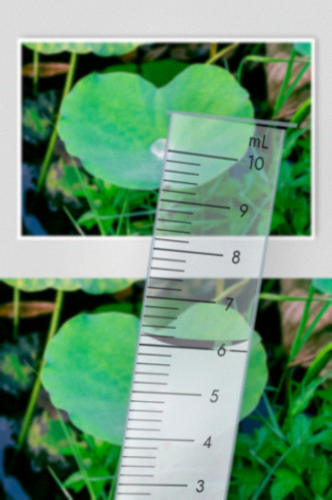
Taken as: 6 (mL)
